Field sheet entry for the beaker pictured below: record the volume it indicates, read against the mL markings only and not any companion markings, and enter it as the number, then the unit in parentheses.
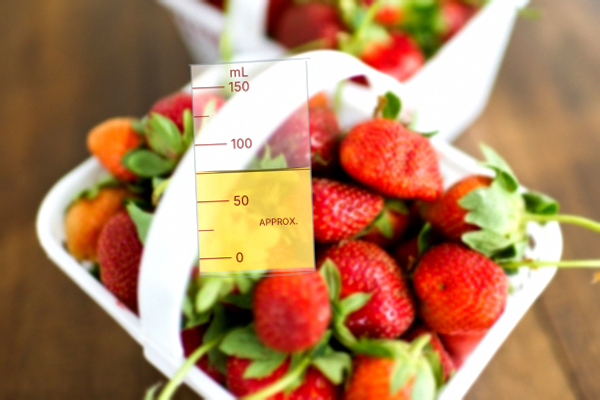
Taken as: 75 (mL)
